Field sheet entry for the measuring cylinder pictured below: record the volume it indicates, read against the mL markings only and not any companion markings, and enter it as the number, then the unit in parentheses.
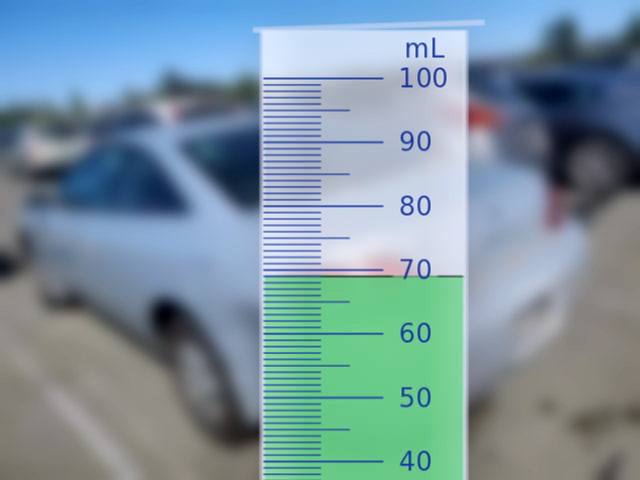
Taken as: 69 (mL)
